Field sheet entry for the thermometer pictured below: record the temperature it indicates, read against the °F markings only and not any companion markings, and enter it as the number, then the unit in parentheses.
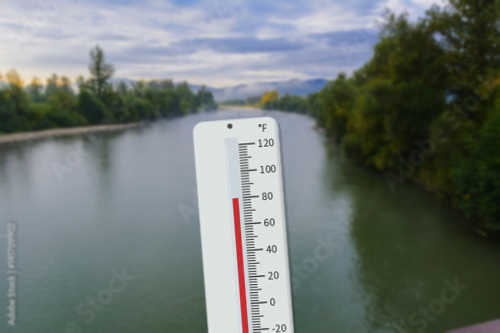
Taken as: 80 (°F)
